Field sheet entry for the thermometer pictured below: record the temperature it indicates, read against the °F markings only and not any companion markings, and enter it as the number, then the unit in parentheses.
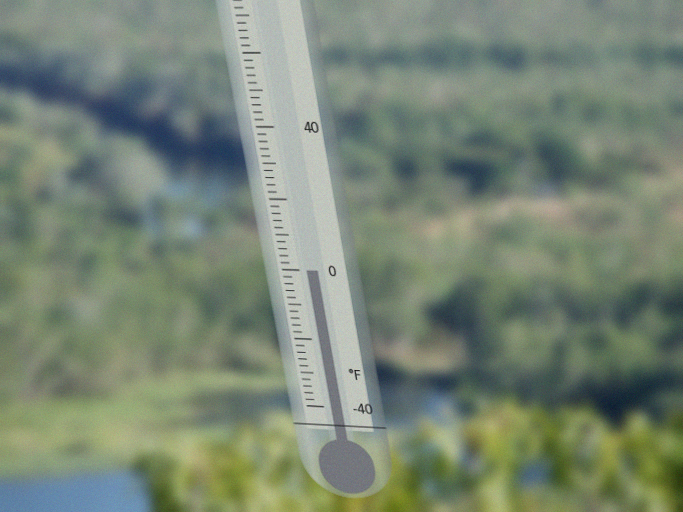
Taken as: 0 (°F)
